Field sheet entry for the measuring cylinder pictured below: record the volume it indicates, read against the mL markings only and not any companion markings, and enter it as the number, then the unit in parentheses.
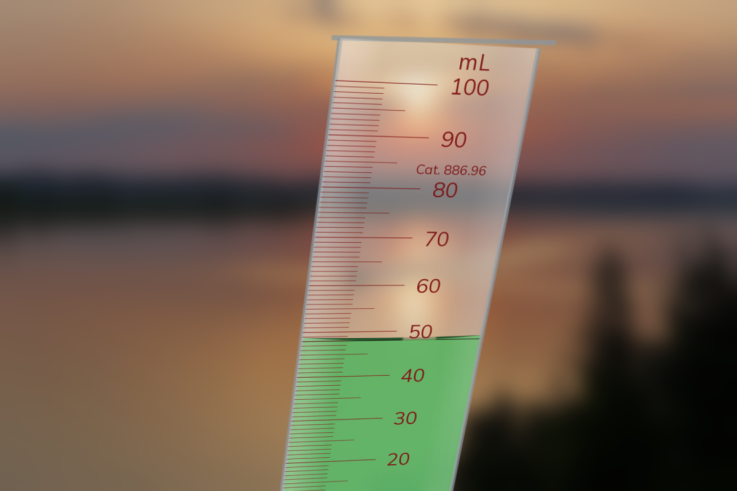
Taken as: 48 (mL)
